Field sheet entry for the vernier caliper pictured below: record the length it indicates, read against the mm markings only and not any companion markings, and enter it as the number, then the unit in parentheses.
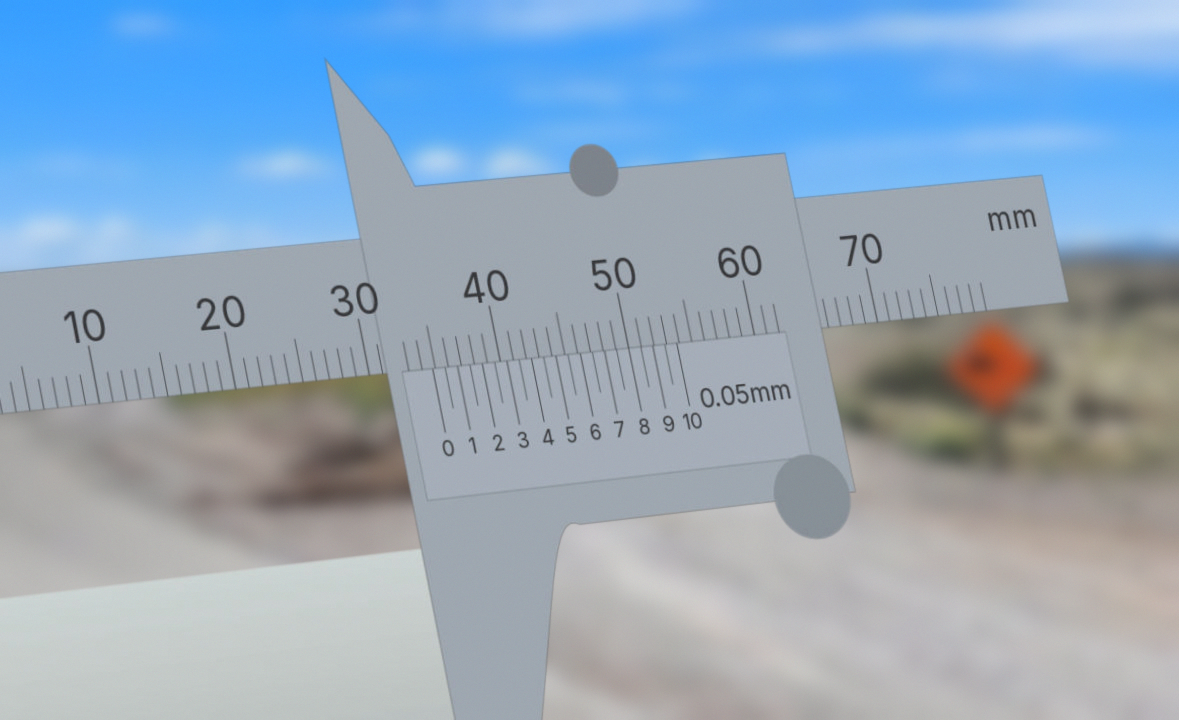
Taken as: 34.8 (mm)
